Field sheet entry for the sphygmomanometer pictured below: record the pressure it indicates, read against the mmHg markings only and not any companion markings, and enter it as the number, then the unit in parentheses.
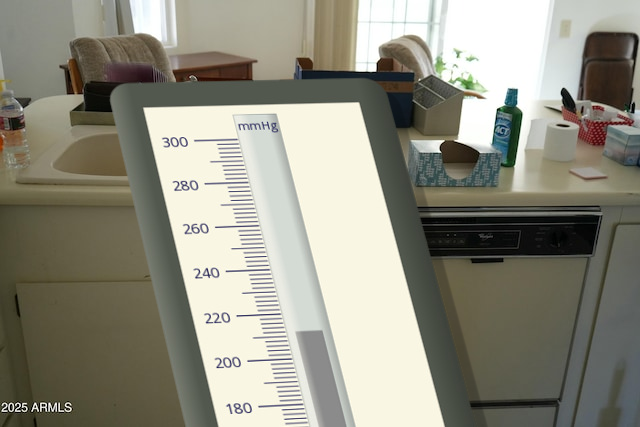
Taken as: 212 (mmHg)
